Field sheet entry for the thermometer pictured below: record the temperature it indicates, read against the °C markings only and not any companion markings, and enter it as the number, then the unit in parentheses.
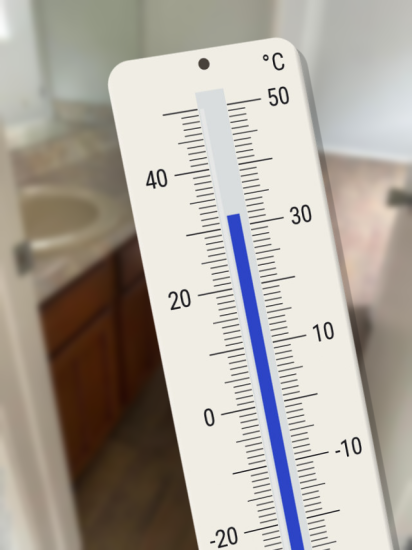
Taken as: 32 (°C)
